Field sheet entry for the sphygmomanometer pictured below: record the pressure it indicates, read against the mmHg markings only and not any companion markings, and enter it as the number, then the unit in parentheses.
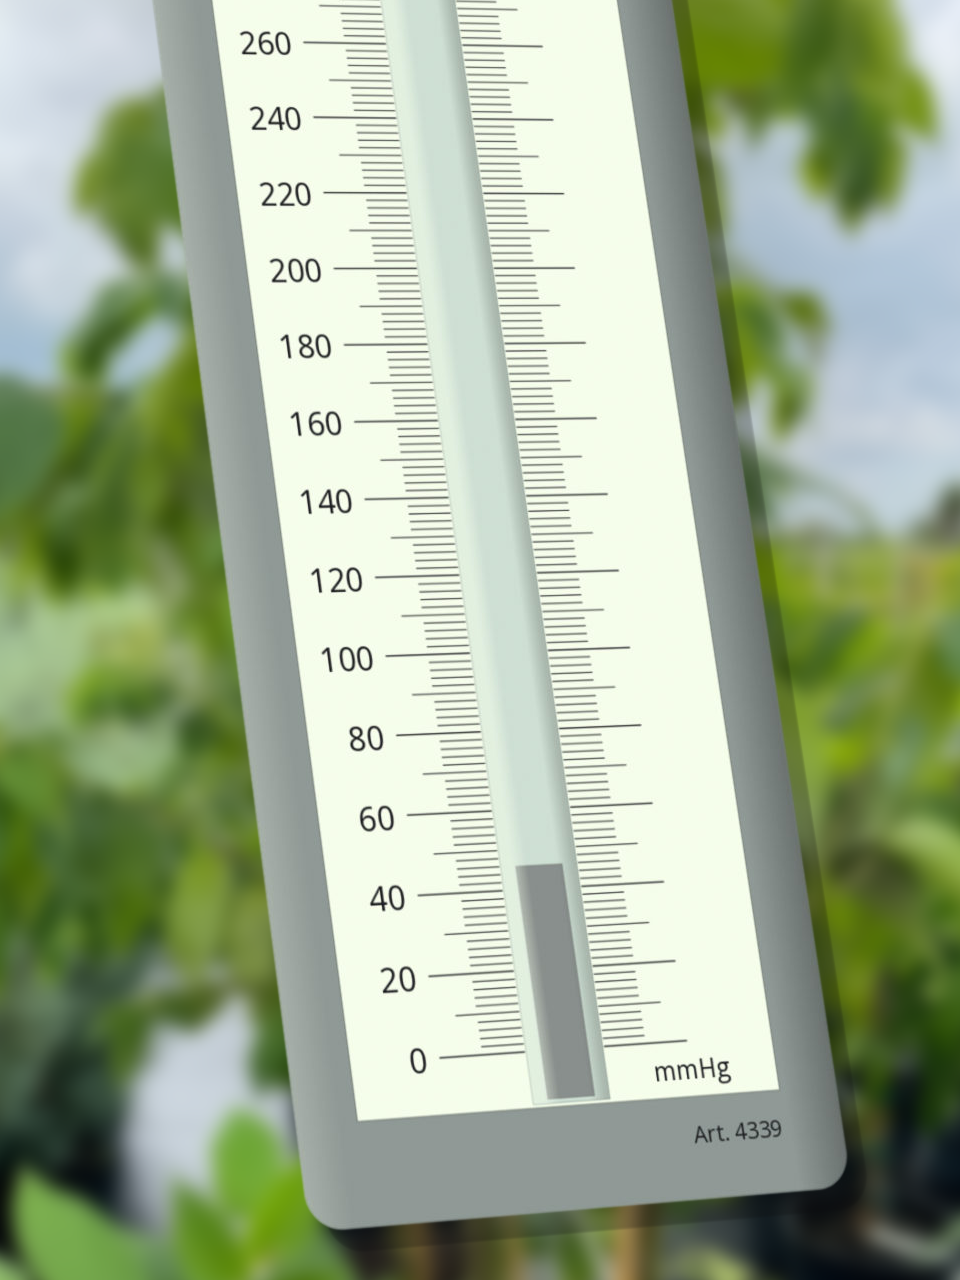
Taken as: 46 (mmHg)
